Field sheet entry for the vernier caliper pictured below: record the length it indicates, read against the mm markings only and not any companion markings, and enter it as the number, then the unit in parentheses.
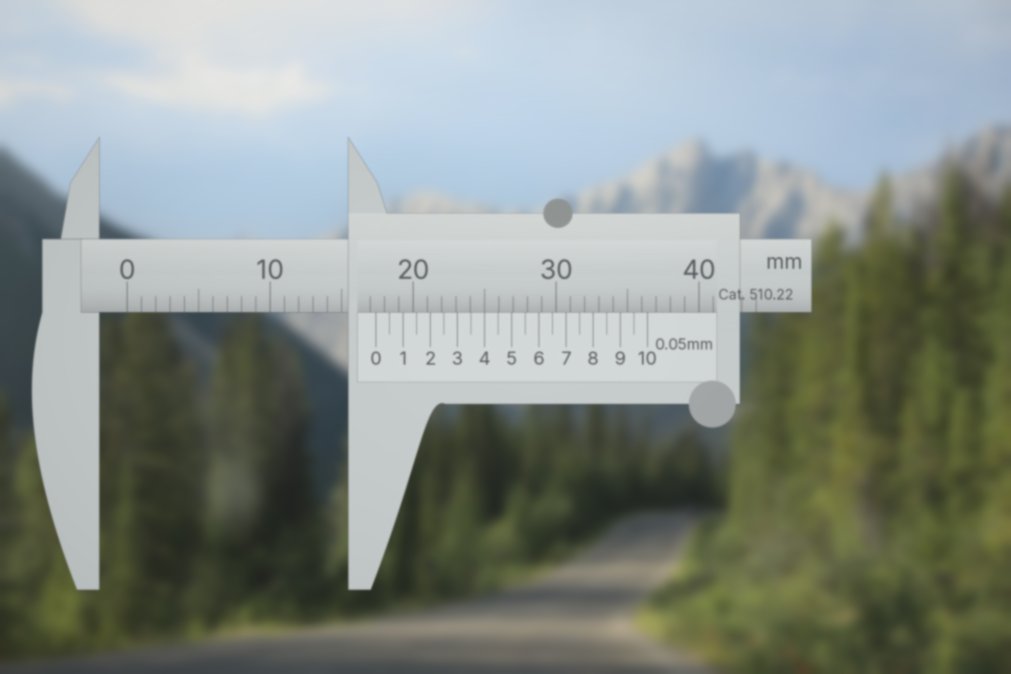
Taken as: 17.4 (mm)
